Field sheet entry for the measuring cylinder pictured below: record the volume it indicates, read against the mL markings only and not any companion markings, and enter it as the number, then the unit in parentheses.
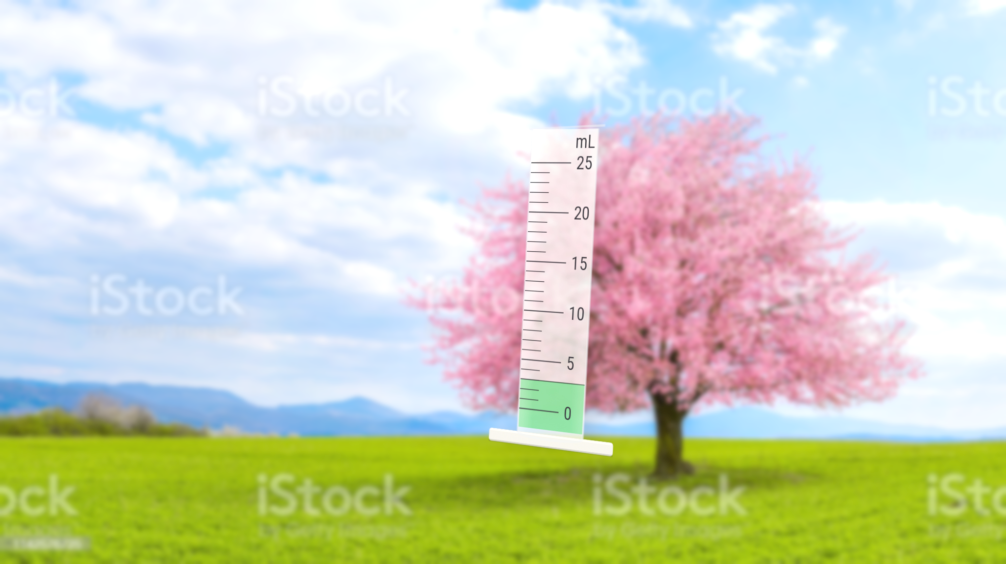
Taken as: 3 (mL)
